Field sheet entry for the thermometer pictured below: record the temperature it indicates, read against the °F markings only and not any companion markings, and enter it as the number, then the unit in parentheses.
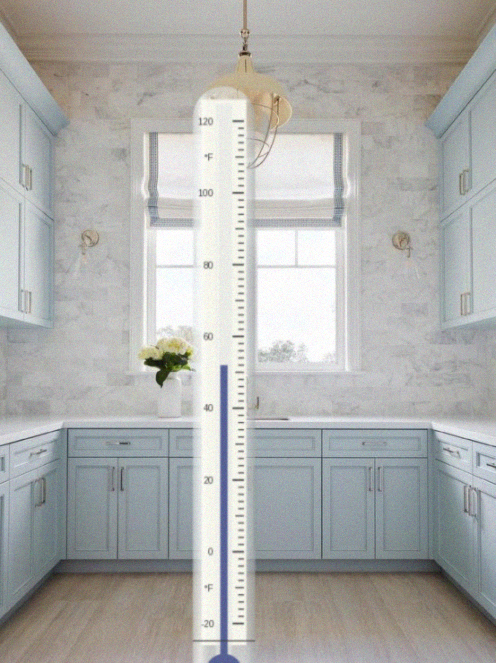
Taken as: 52 (°F)
